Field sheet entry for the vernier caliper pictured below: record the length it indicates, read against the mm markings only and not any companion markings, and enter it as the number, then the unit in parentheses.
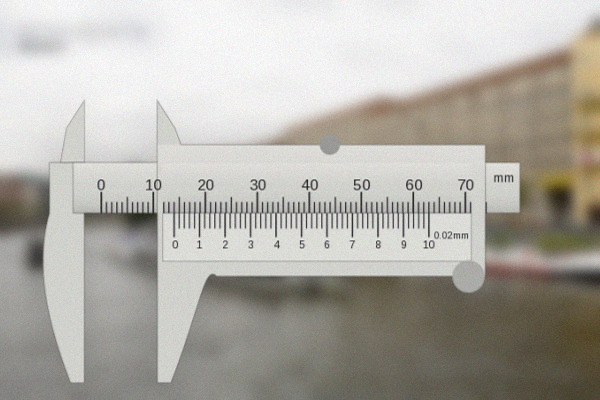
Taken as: 14.0 (mm)
